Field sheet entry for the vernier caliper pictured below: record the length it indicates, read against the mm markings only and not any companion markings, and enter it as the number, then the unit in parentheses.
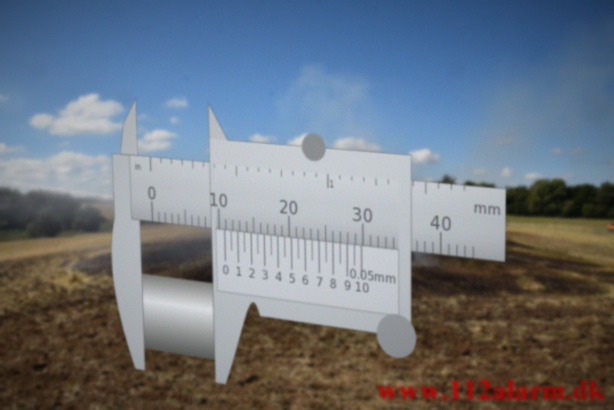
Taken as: 10.8 (mm)
